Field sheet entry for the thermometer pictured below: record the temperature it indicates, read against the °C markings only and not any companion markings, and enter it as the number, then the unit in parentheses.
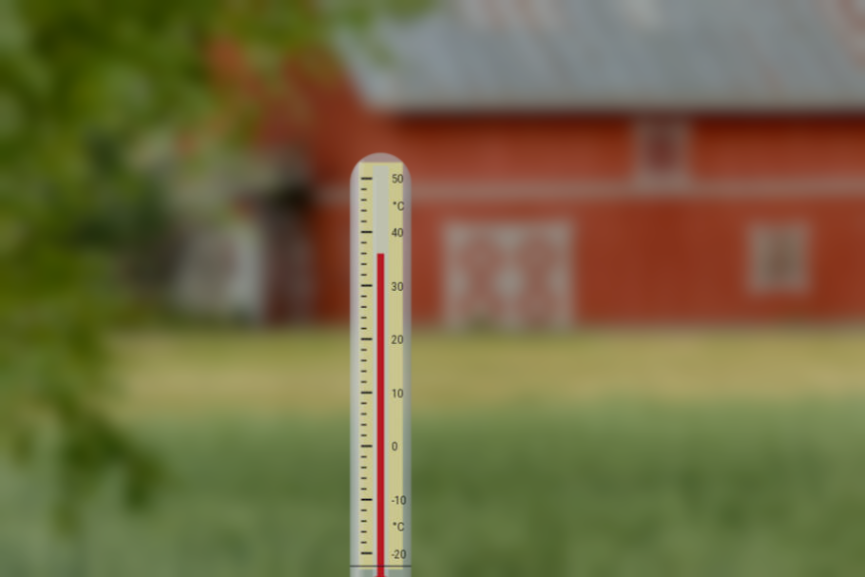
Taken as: 36 (°C)
